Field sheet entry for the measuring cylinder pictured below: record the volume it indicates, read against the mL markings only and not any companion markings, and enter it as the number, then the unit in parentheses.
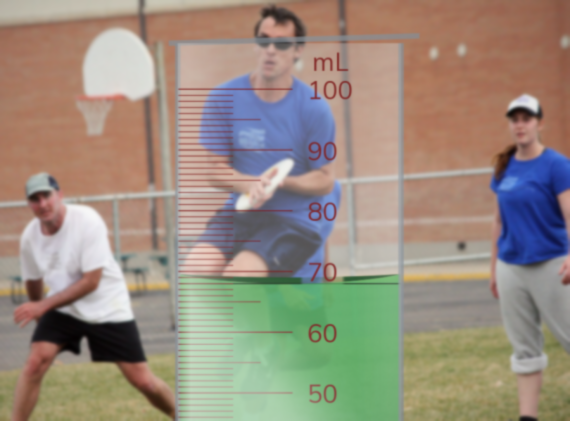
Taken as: 68 (mL)
